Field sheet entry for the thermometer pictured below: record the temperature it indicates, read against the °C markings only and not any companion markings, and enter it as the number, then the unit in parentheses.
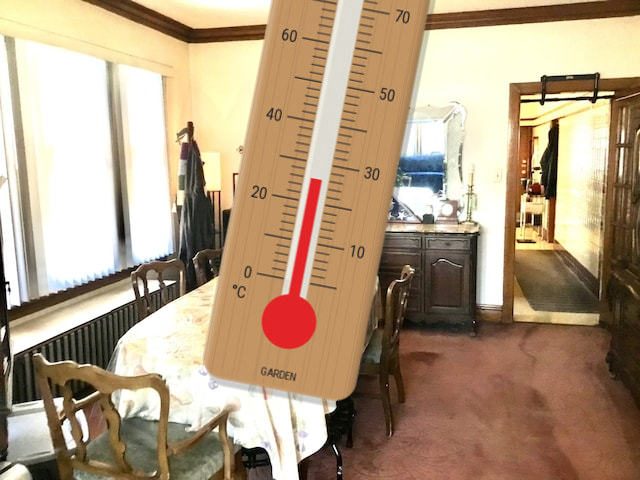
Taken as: 26 (°C)
